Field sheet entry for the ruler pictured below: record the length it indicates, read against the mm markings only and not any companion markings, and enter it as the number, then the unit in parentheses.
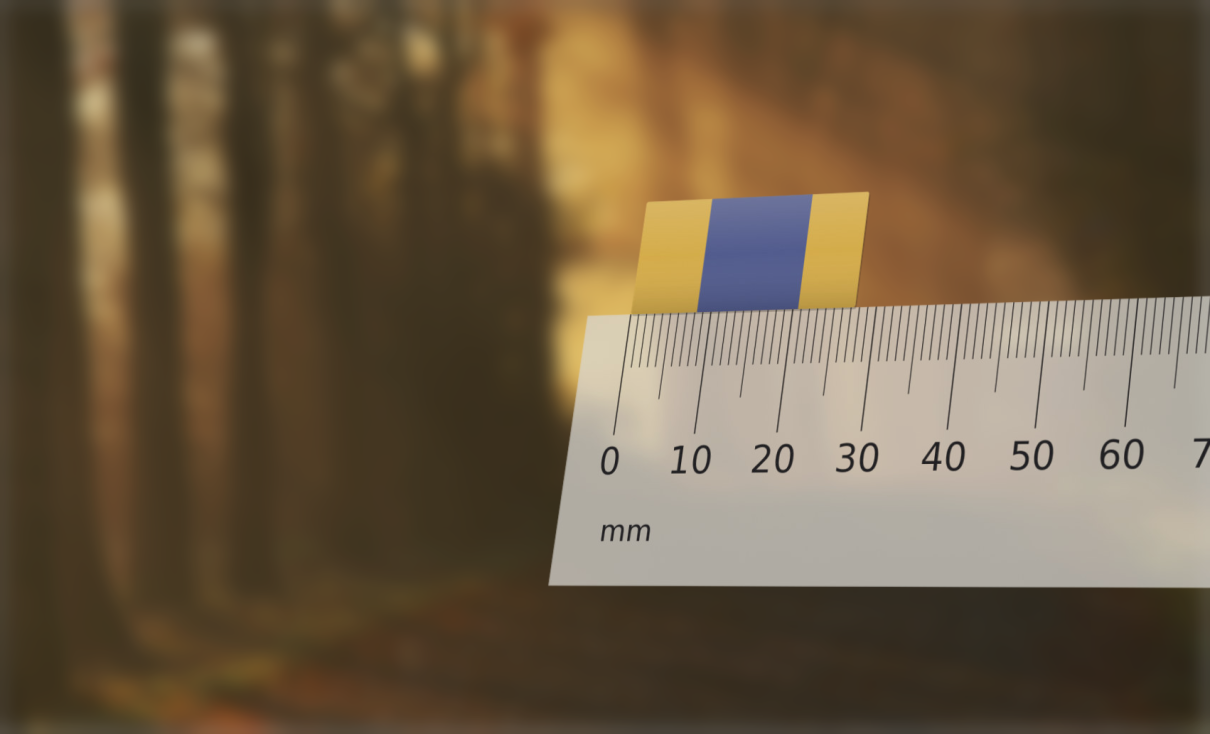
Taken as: 27.5 (mm)
